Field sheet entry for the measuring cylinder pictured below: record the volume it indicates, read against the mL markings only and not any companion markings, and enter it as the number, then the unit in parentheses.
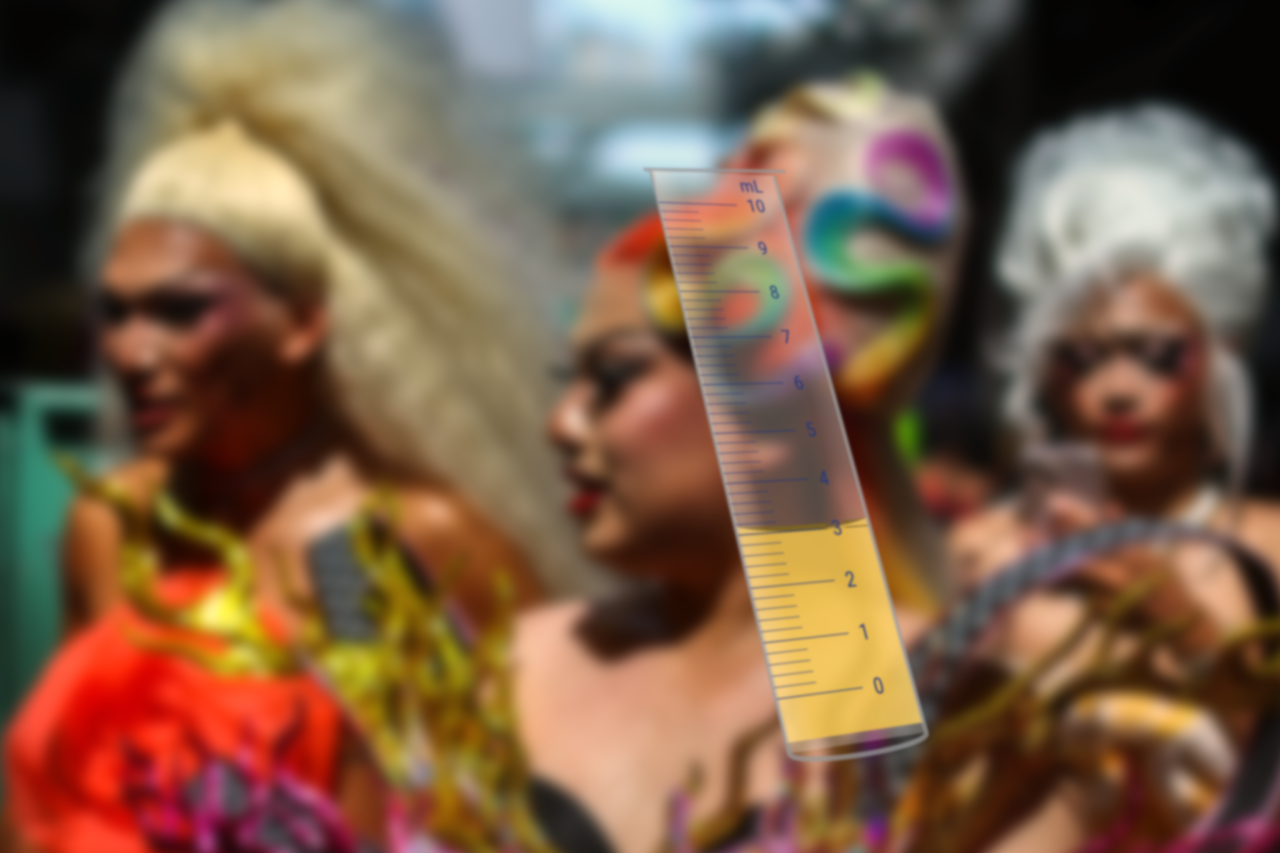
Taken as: 3 (mL)
